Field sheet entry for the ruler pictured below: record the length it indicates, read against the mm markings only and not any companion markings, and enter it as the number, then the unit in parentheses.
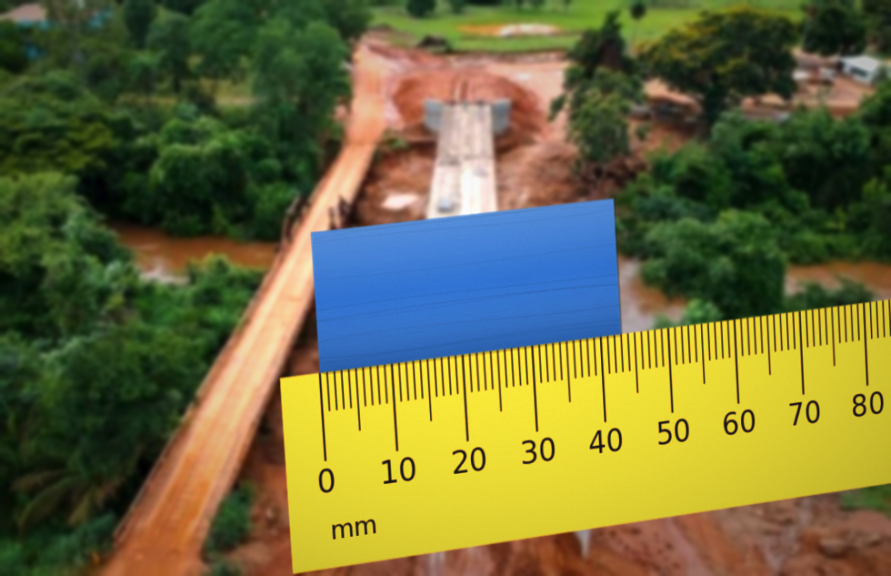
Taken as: 43 (mm)
